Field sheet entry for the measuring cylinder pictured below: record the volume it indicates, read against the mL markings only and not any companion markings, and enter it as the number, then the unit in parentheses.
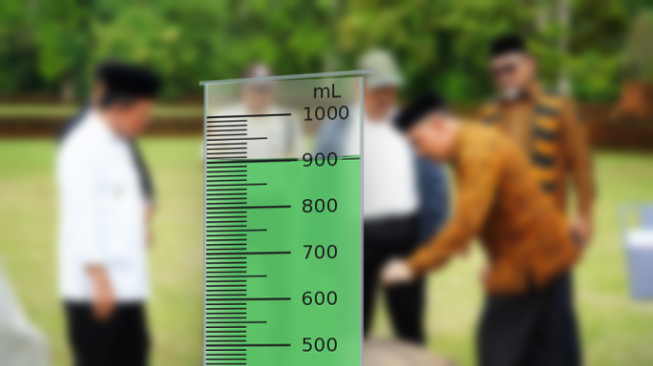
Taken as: 900 (mL)
